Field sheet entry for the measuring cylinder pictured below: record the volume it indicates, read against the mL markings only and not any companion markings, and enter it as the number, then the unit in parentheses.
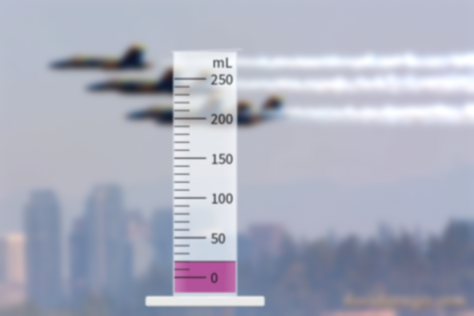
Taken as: 20 (mL)
